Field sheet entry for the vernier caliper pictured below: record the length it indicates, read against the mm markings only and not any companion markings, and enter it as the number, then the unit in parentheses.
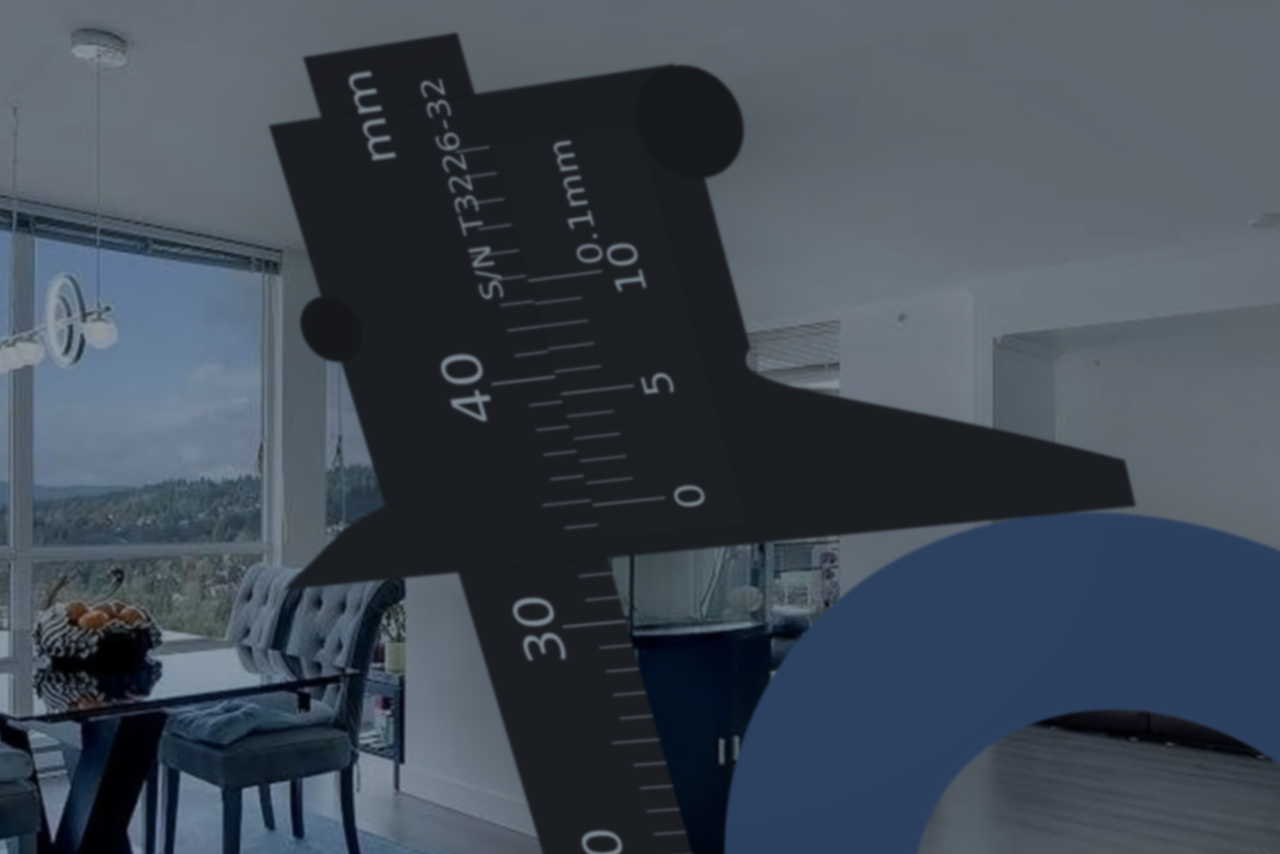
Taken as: 34.8 (mm)
